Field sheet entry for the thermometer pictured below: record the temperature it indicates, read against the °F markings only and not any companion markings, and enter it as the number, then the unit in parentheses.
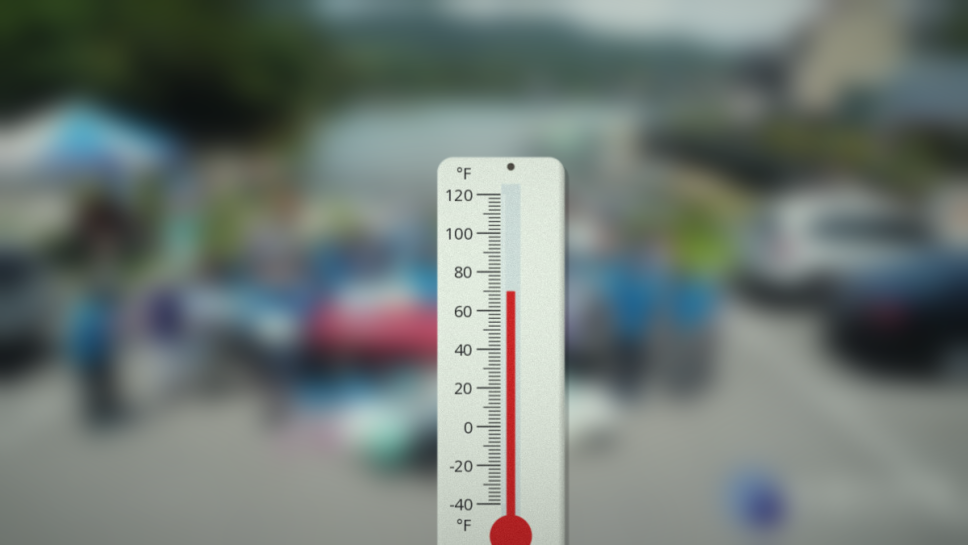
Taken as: 70 (°F)
